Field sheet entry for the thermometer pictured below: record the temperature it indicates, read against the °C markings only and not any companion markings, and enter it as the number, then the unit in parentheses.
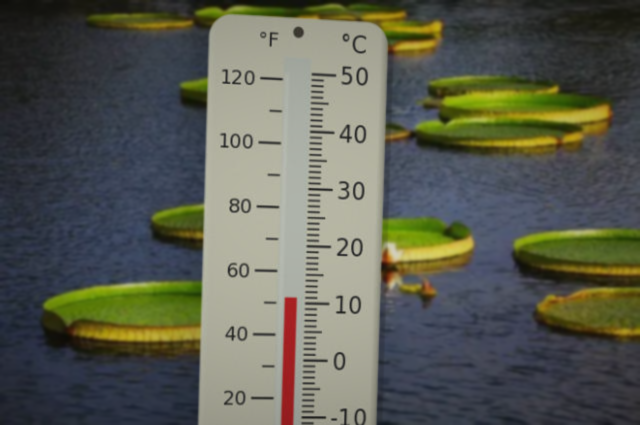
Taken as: 11 (°C)
